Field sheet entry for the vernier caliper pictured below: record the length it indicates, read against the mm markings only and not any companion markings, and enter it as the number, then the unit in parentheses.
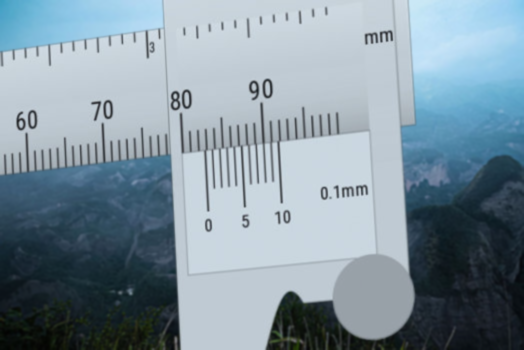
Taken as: 82.8 (mm)
